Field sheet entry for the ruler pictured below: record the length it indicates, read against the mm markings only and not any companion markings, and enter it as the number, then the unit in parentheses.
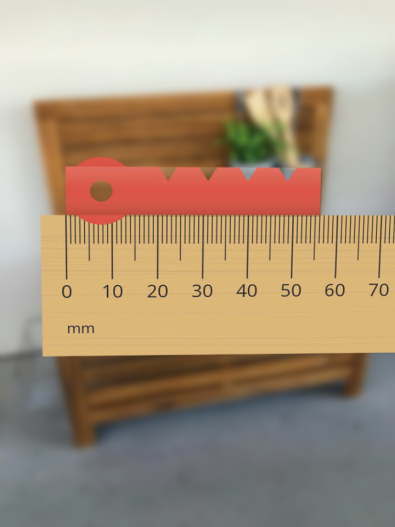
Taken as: 56 (mm)
